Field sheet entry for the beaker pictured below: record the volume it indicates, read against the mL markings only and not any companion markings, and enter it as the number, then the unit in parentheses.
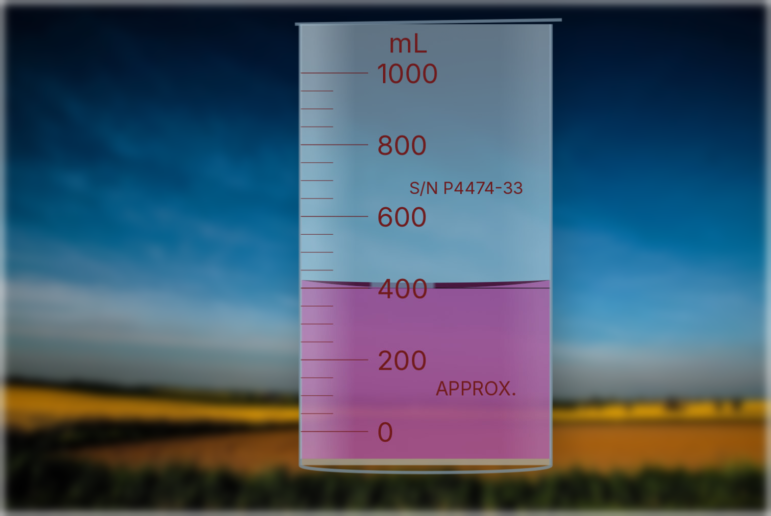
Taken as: 400 (mL)
